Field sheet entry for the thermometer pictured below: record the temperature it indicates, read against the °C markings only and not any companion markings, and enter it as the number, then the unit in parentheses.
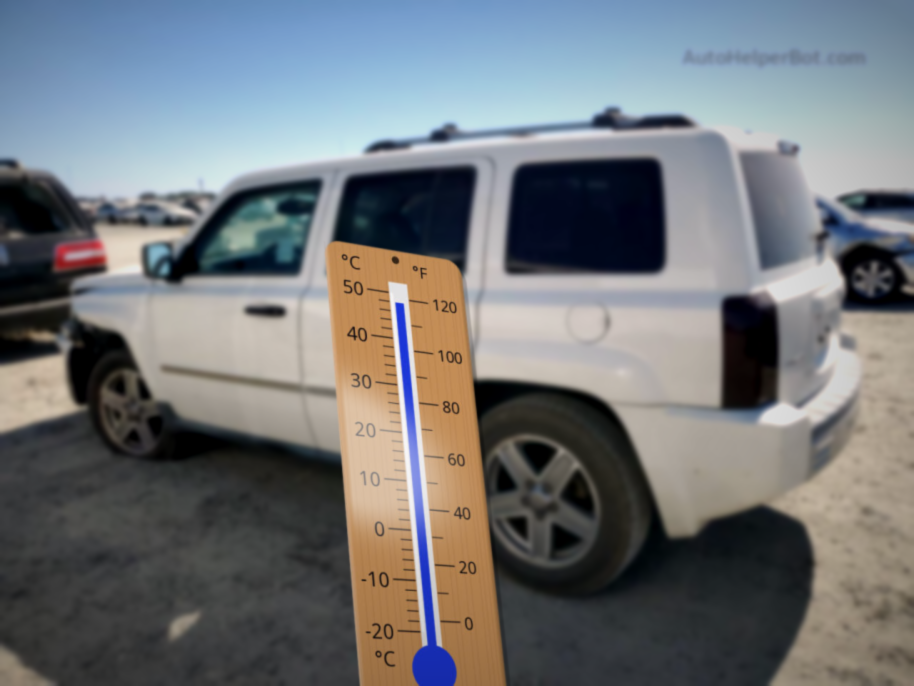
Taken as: 48 (°C)
